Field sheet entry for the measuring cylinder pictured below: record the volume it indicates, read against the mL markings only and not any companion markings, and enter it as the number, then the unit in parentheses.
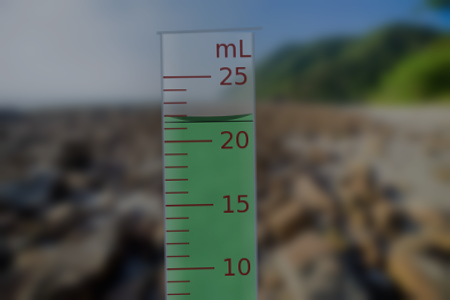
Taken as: 21.5 (mL)
